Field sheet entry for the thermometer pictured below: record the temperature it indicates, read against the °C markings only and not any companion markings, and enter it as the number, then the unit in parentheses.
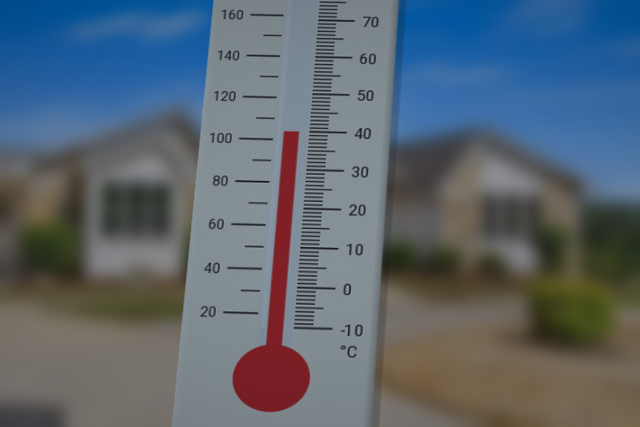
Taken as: 40 (°C)
